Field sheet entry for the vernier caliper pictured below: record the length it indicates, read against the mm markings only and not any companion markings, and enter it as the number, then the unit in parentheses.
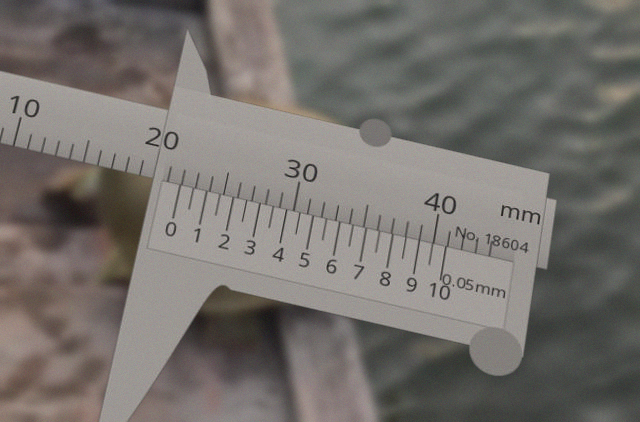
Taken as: 21.9 (mm)
